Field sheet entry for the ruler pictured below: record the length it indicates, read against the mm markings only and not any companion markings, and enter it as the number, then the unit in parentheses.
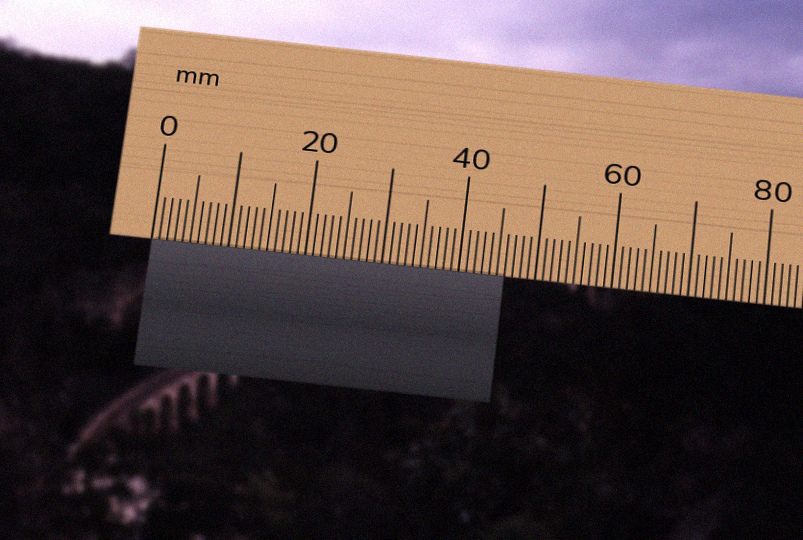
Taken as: 46 (mm)
